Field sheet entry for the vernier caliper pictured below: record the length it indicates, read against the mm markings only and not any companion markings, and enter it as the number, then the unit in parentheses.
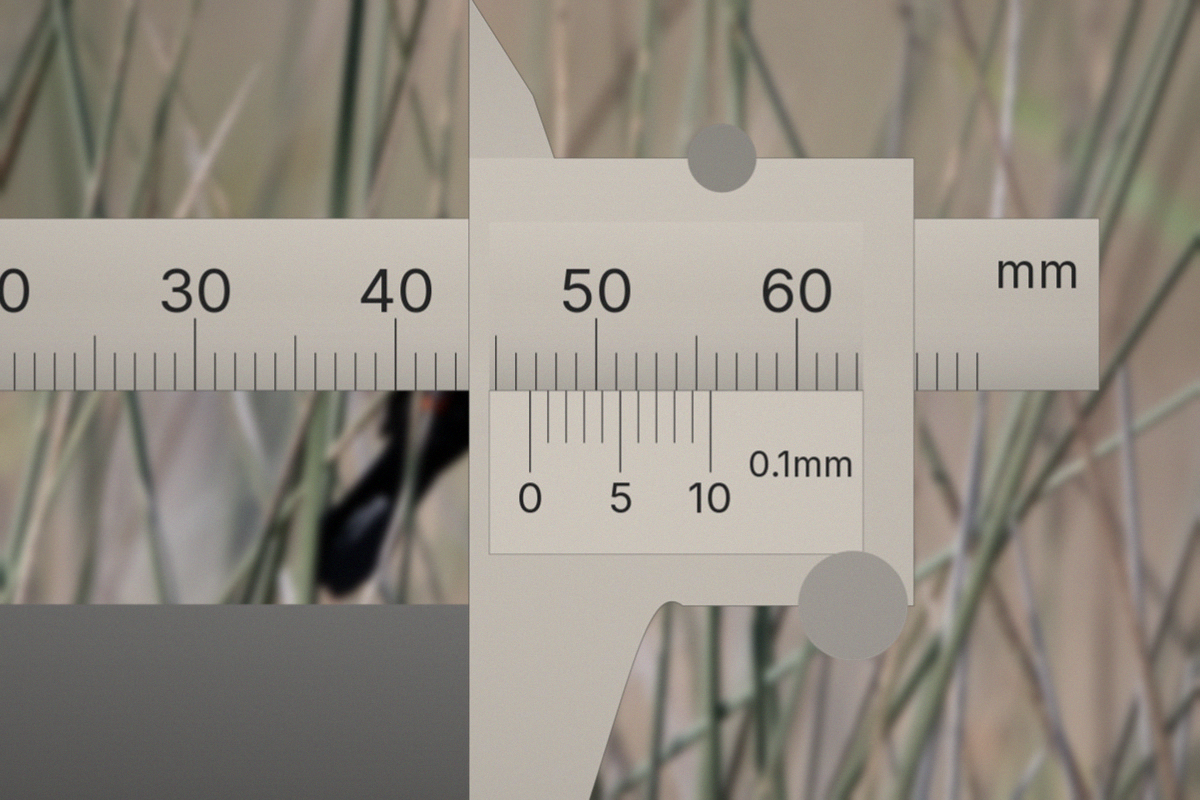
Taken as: 46.7 (mm)
